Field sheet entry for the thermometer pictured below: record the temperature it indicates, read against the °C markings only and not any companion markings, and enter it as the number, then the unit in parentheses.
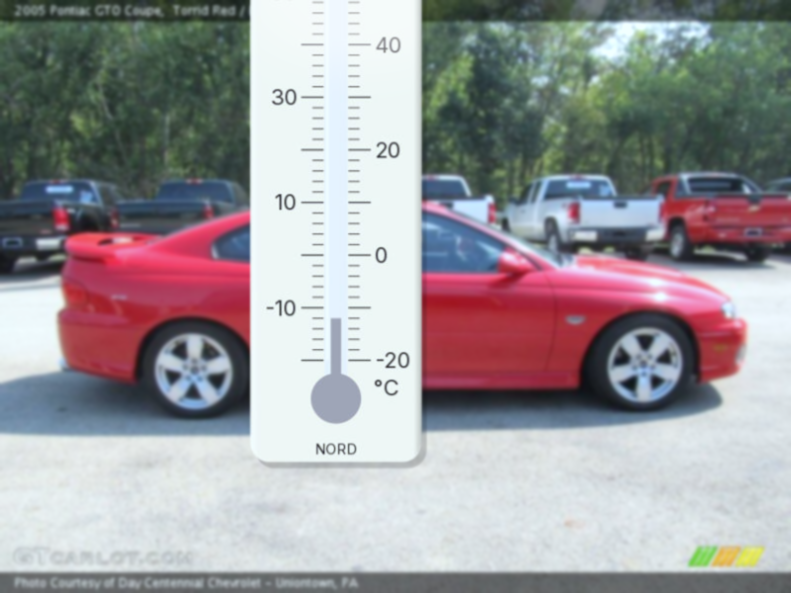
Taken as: -12 (°C)
